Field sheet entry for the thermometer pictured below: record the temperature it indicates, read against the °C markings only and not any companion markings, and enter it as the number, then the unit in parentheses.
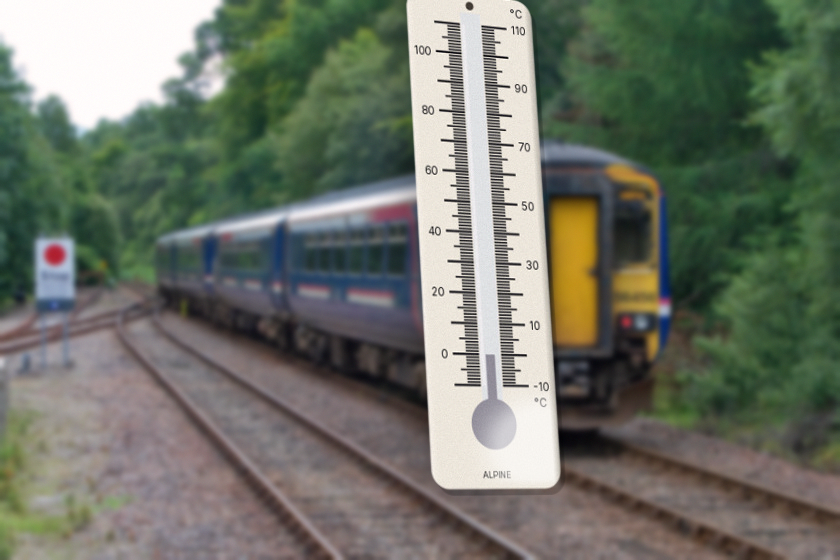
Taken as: 0 (°C)
